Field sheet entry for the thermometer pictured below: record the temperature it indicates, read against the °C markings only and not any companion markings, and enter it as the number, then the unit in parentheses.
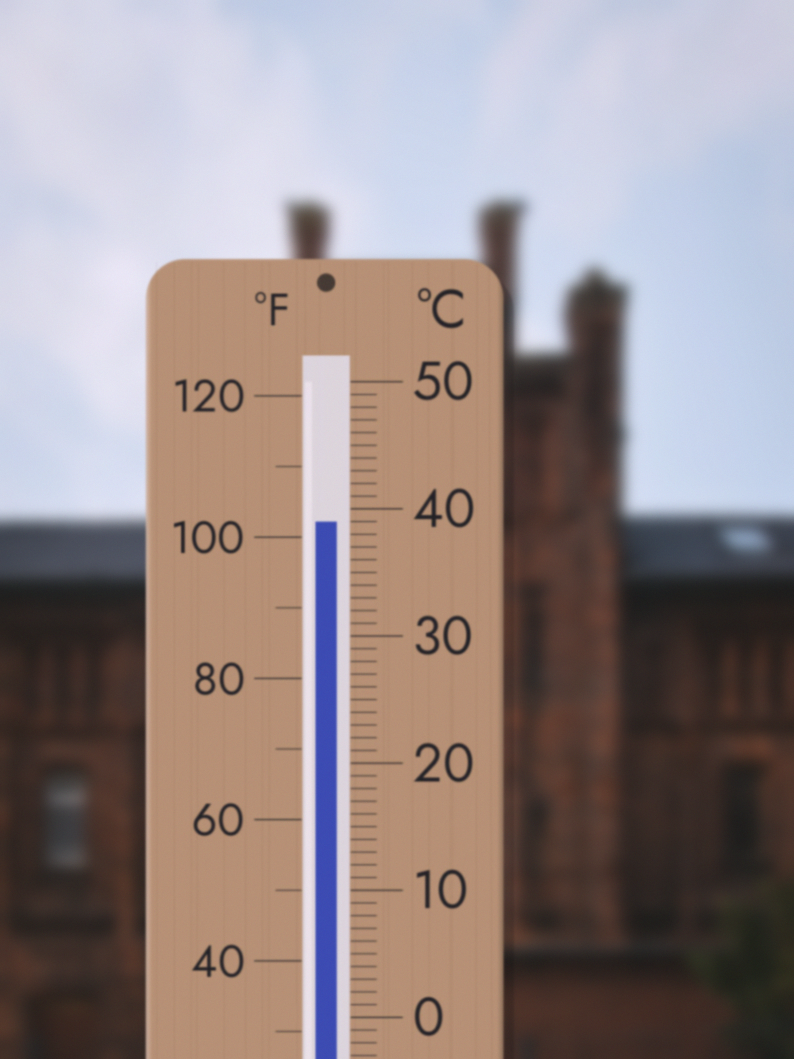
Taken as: 39 (°C)
